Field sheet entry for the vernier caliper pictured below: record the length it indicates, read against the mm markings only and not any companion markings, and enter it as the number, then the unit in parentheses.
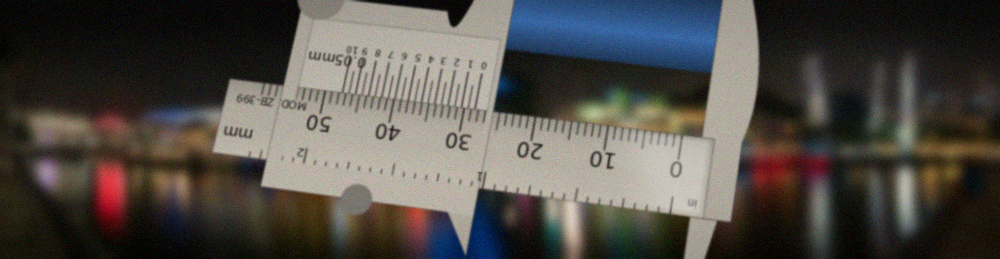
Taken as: 28.5 (mm)
